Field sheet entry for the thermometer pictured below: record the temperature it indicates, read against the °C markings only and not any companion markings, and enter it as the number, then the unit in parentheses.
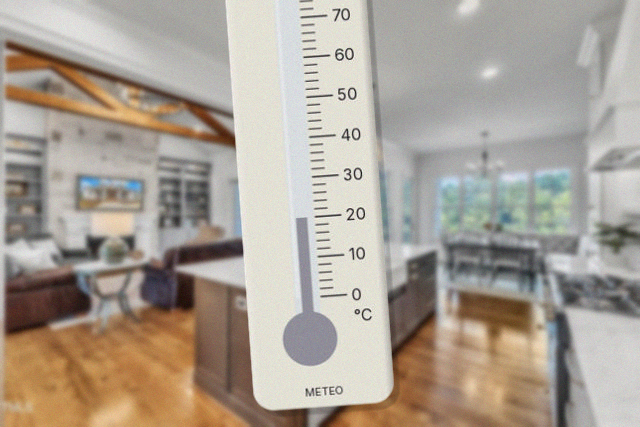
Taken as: 20 (°C)
